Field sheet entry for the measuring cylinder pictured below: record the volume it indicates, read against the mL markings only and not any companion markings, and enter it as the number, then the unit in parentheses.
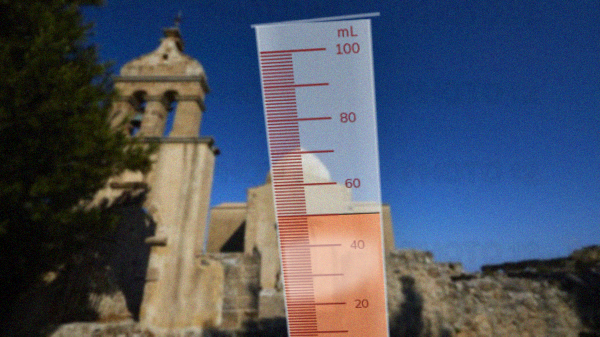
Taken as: 50 (mL)
